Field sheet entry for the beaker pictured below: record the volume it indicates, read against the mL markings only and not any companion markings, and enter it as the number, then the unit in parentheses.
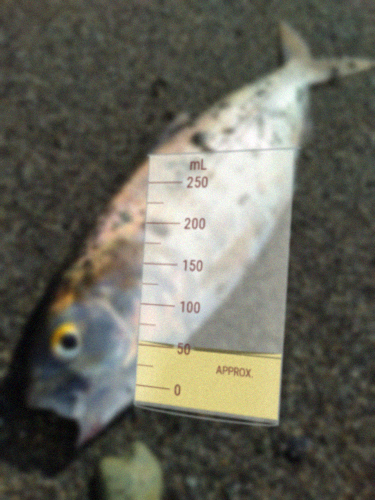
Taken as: 50 (mL)
